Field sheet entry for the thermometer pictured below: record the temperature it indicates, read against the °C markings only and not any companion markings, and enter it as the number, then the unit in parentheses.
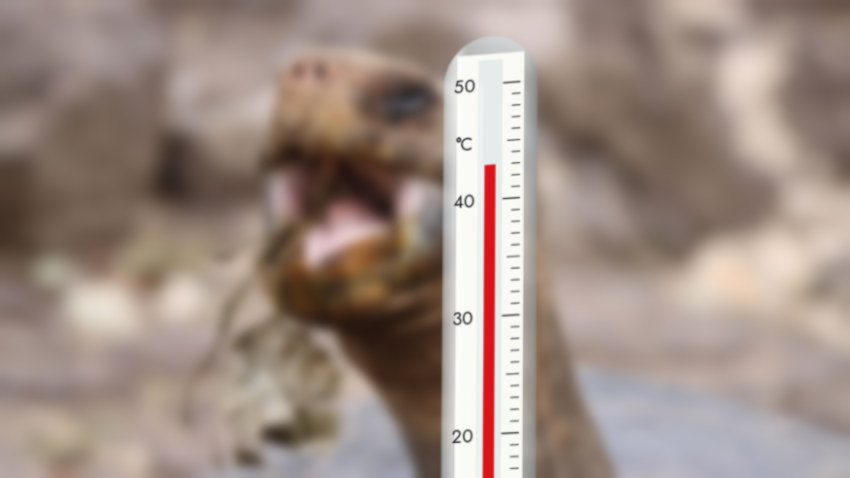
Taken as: 43 (°C)
